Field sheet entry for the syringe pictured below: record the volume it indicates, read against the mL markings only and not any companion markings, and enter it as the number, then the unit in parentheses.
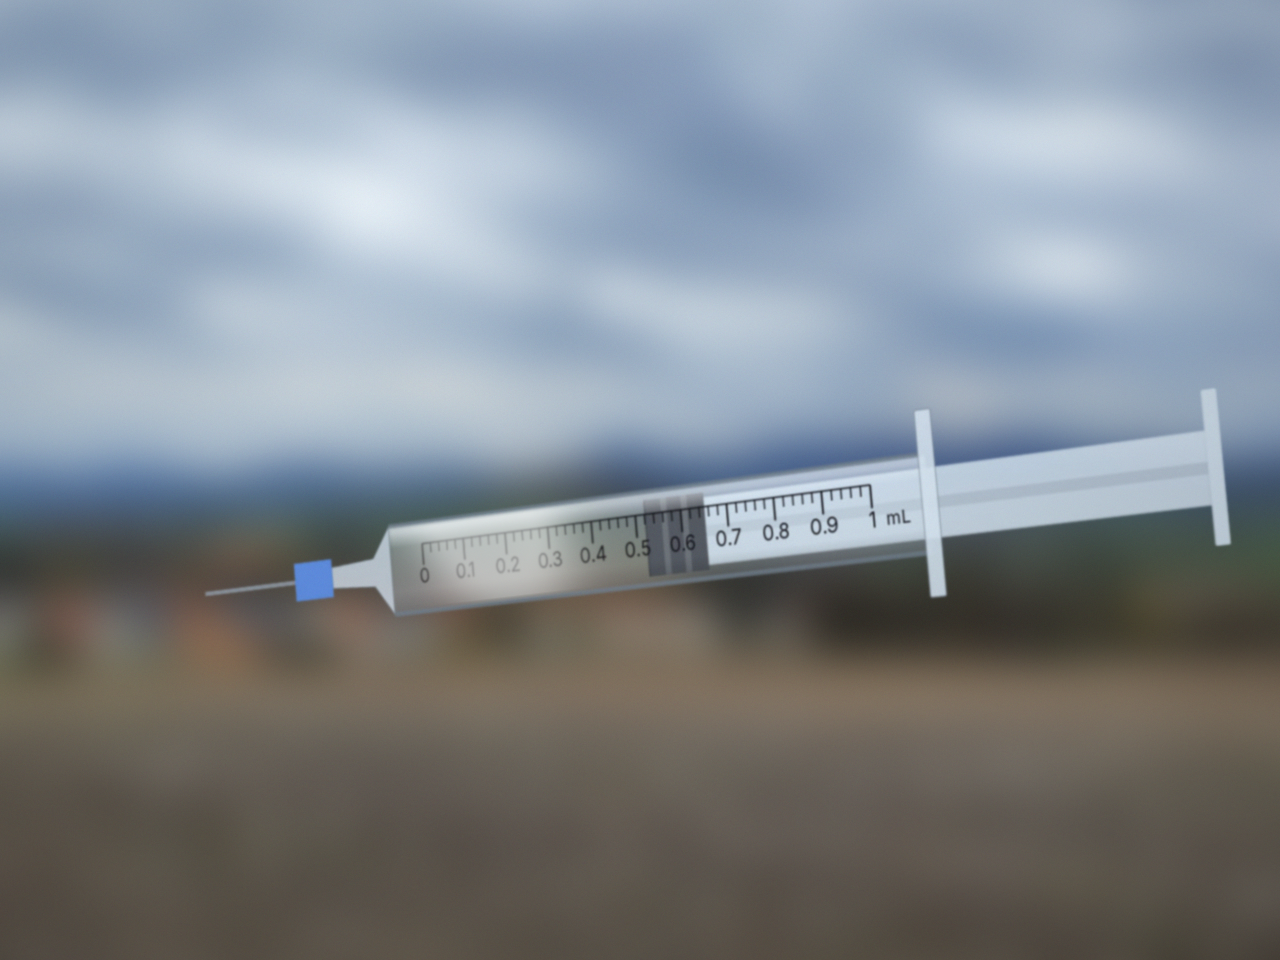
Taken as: 0.52 (mL)
